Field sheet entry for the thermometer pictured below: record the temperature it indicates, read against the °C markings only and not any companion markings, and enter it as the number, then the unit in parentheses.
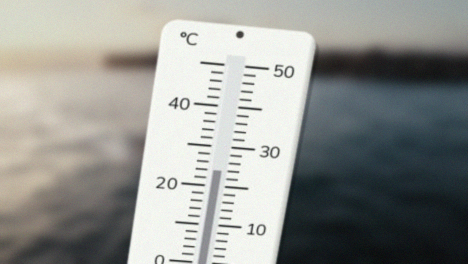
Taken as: 24 (°C)
